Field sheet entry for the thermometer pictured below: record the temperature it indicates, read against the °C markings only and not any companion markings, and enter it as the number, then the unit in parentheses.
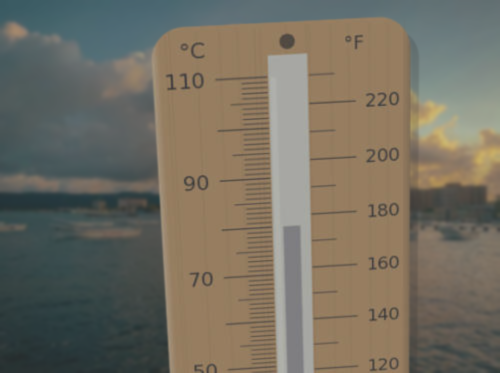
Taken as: 80 (°C)
